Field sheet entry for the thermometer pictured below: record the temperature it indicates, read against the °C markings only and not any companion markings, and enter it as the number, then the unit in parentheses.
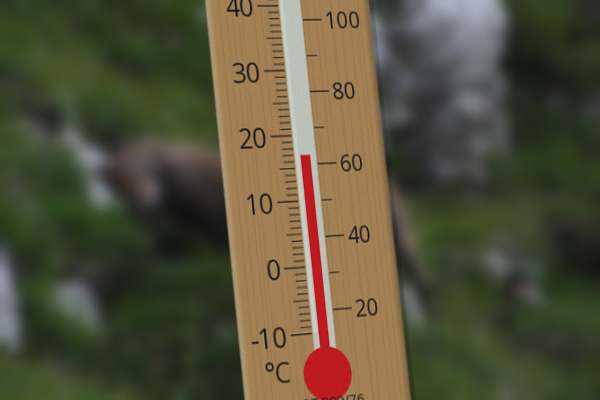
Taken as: 17 (°C)
